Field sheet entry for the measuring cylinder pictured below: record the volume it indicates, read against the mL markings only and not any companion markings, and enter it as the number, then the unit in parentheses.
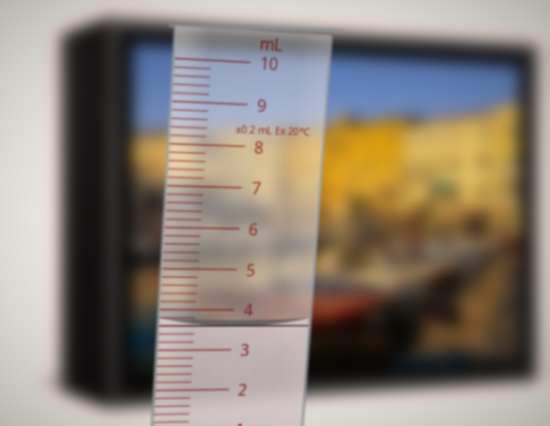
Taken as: 3.6 (mL)
